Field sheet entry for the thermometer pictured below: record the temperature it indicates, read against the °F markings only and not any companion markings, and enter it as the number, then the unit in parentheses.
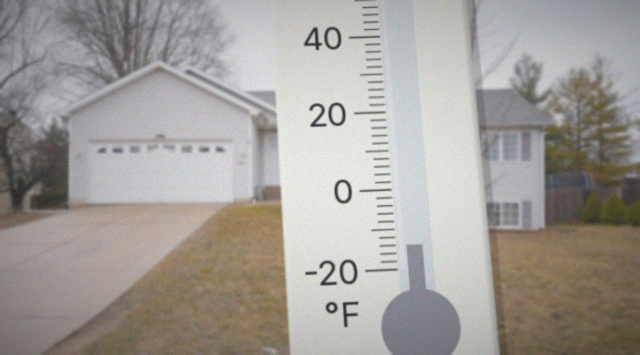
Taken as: -14 (°F)
